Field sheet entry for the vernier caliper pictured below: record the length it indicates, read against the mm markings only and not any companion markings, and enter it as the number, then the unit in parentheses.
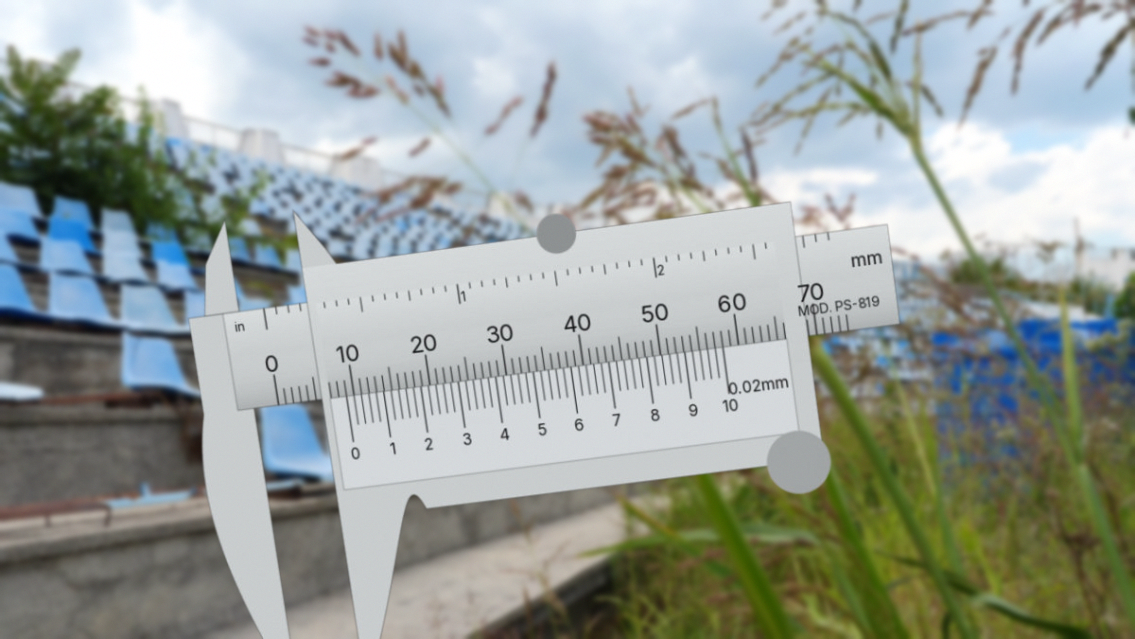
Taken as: 9.0 (mm)
